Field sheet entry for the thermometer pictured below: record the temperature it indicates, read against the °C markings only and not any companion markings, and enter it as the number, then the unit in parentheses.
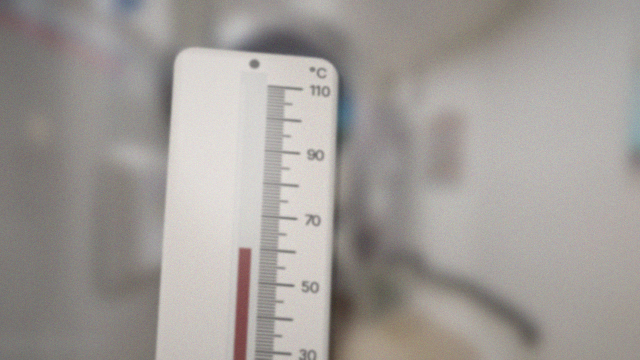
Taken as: 60 (°C)
